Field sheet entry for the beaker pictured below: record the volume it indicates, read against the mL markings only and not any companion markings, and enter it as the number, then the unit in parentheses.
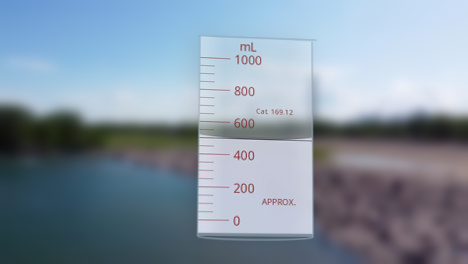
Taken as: 500 (mL)
